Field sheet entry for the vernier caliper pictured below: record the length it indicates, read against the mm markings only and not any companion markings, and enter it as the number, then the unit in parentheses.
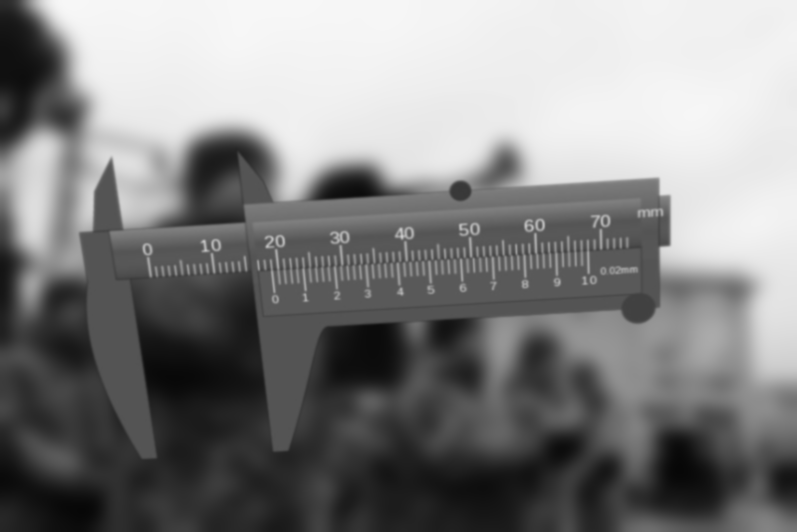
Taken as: 19.0 (mm)
